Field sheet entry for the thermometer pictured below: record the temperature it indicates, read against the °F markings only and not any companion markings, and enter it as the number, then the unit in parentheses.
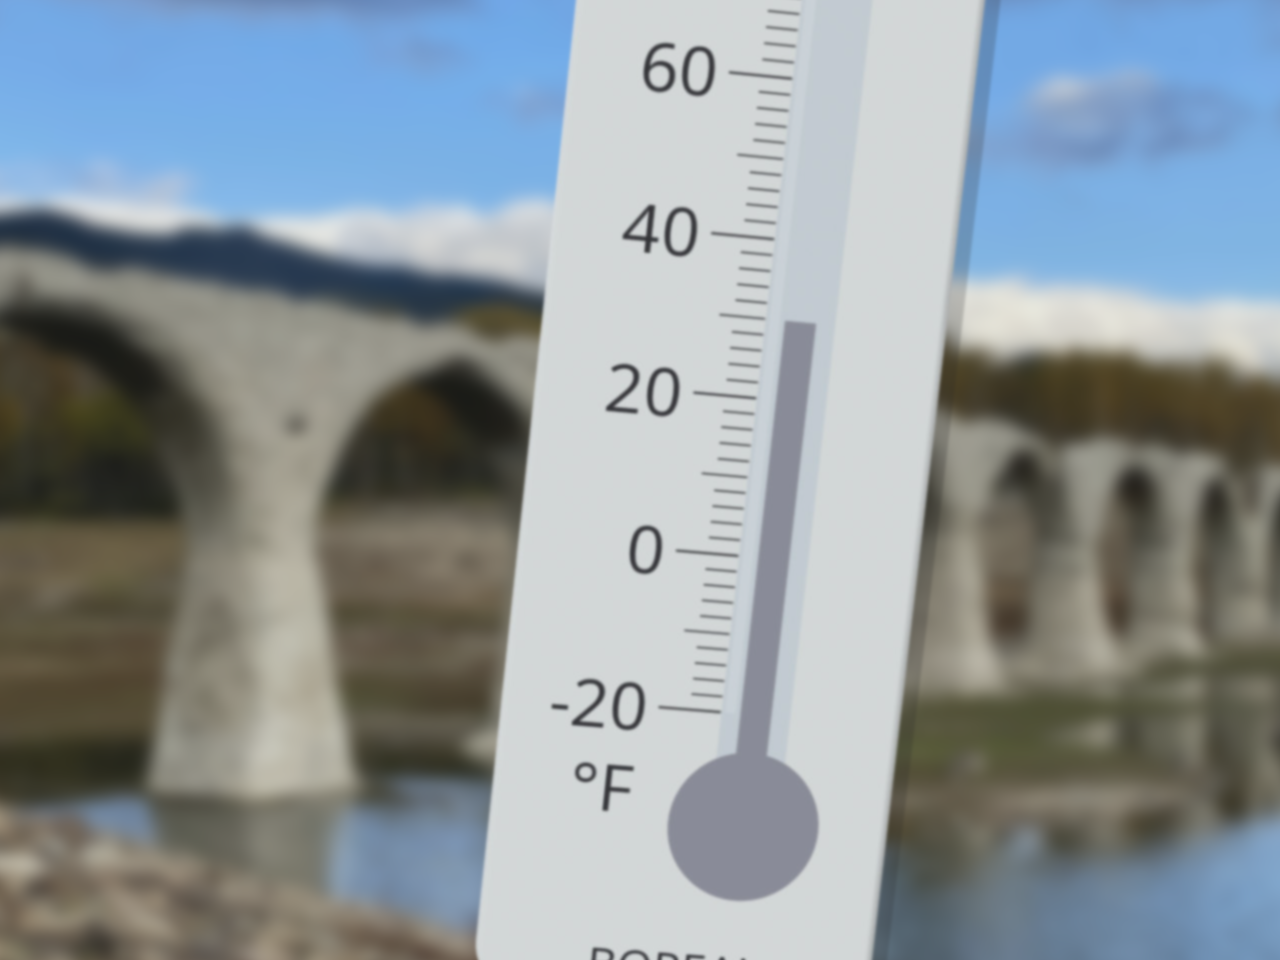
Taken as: 30 (°F)
